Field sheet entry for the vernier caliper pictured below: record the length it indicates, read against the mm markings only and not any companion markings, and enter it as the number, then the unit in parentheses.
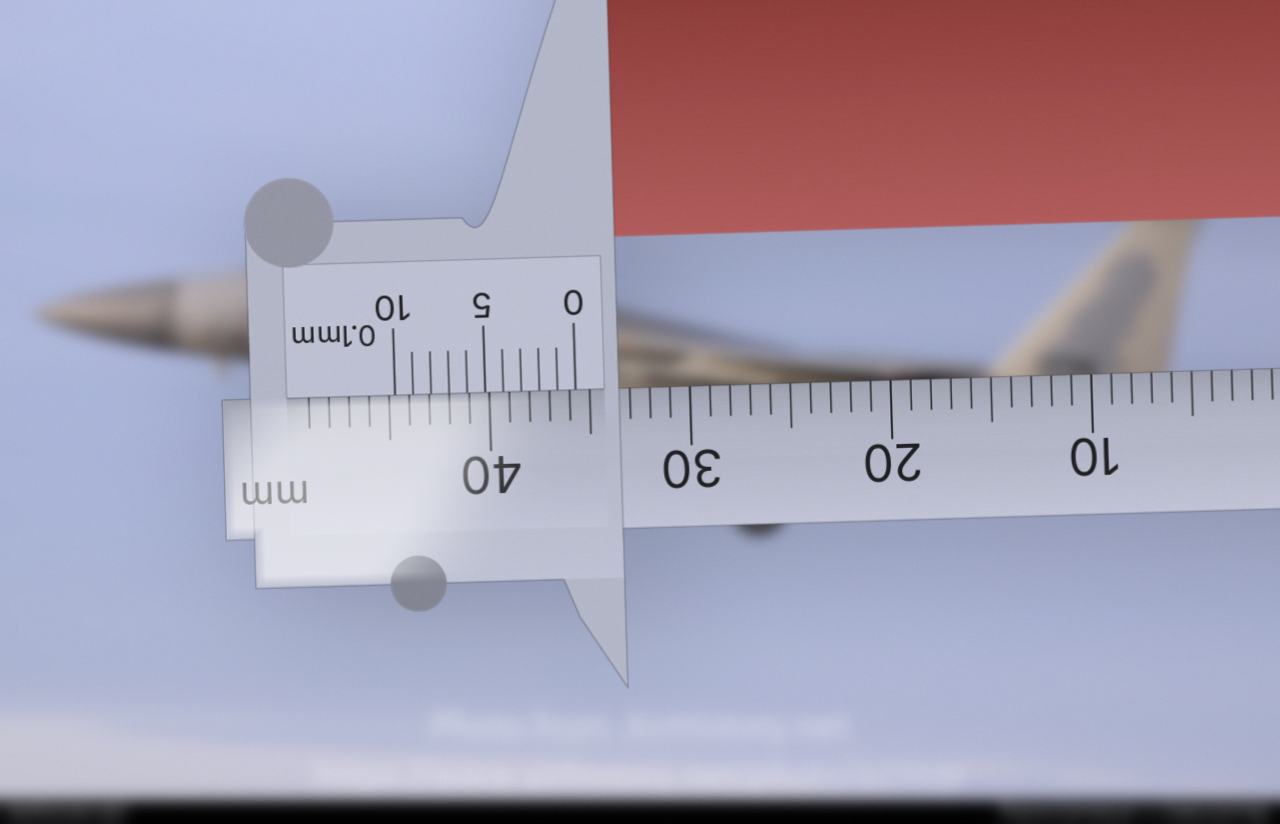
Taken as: 35.7 (mm)
